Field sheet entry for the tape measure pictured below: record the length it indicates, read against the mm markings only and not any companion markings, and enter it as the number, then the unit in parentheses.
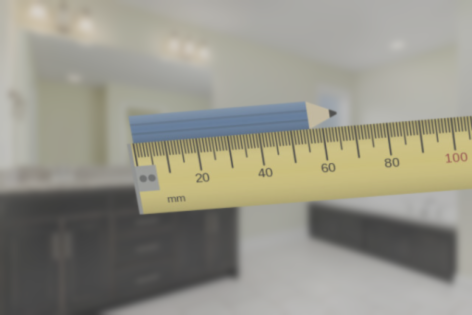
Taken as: 65 (mm)
